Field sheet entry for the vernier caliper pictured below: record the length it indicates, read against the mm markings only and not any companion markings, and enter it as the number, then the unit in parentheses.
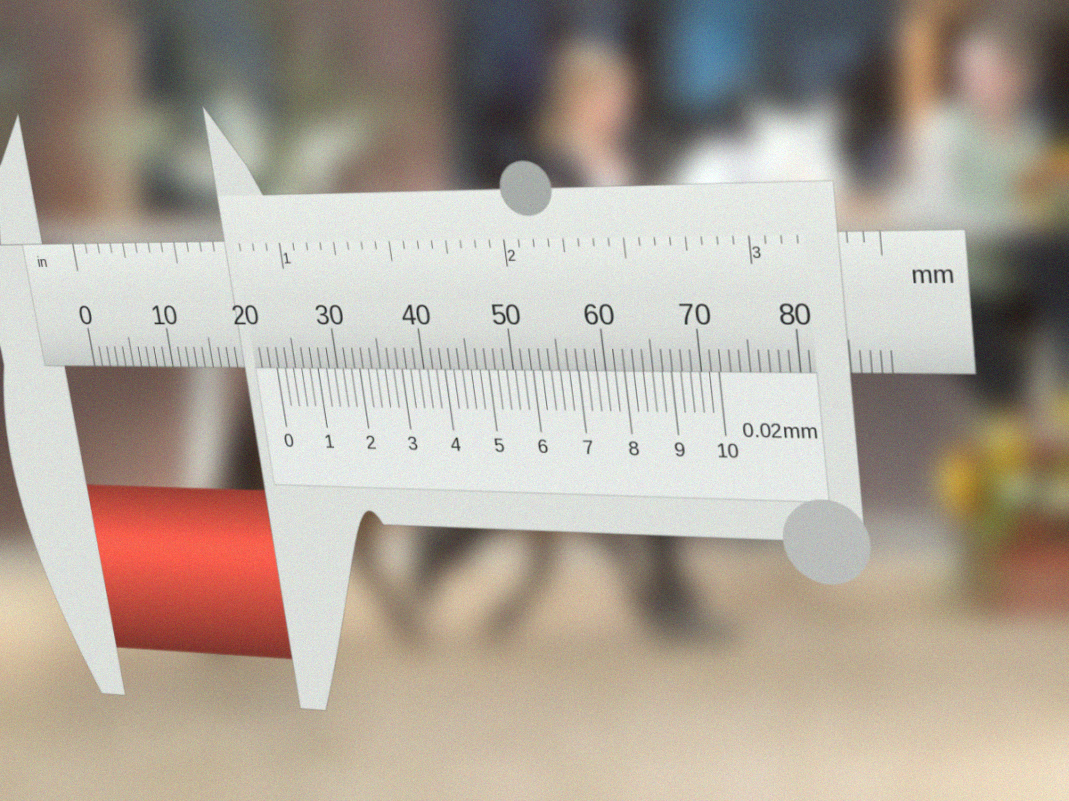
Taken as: 22.8 (mm)
